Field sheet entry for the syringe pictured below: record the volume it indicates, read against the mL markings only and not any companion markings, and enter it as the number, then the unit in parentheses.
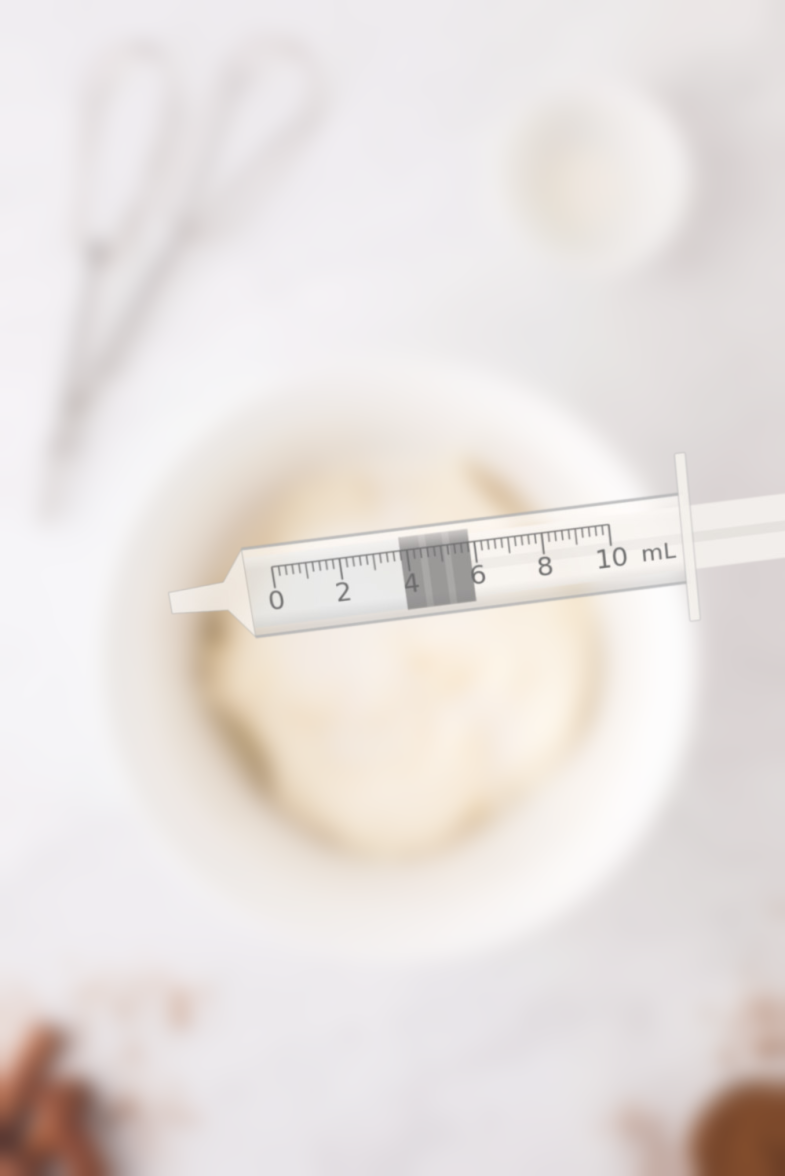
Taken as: 3.8 (mL)
